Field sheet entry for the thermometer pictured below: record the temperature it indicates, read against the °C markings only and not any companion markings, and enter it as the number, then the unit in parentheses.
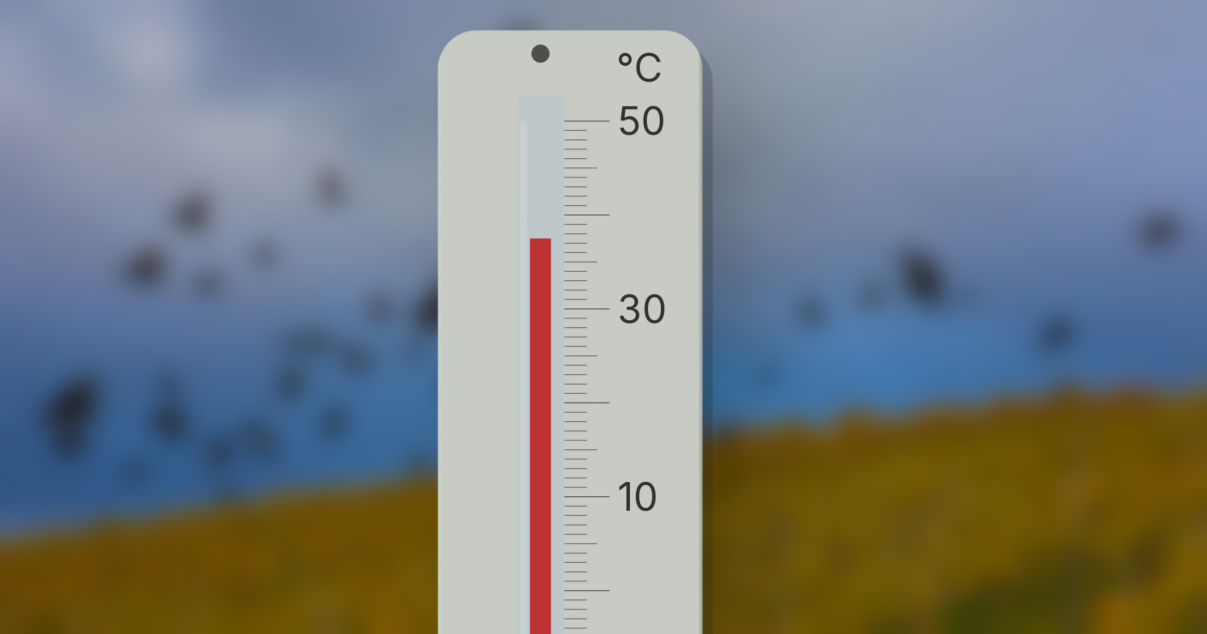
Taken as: 37.5 (°C)
